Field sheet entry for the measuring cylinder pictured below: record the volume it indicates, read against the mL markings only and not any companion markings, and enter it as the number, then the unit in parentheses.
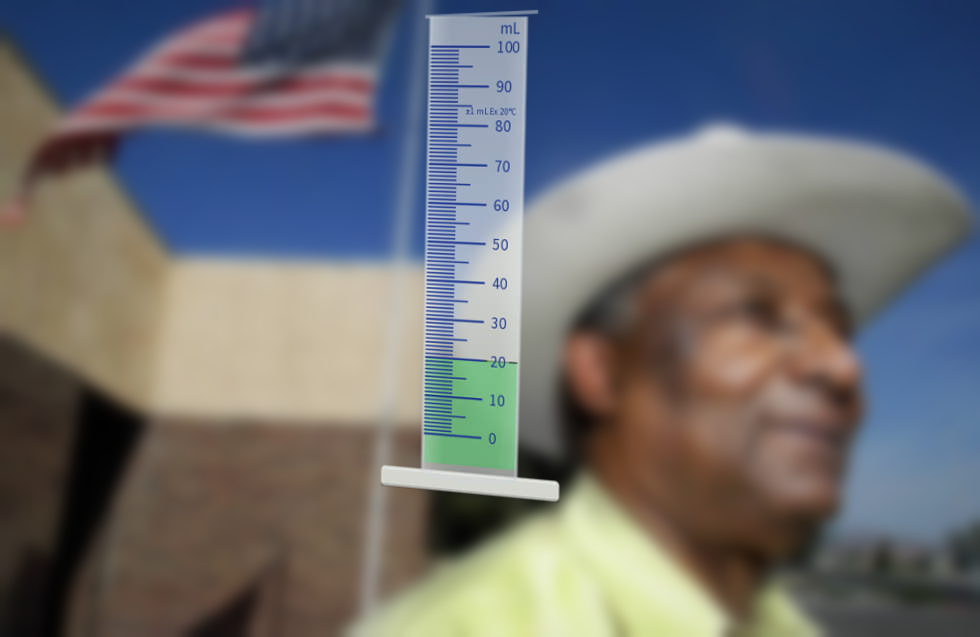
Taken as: 20 (mL)
